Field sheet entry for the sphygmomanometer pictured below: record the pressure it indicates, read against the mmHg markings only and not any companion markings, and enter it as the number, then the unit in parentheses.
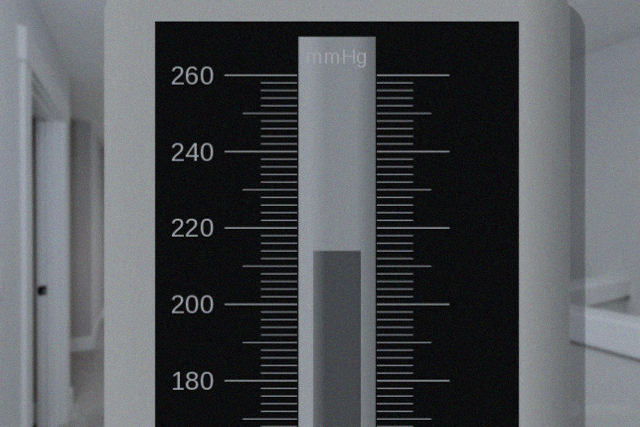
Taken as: 214 (mmHg)
